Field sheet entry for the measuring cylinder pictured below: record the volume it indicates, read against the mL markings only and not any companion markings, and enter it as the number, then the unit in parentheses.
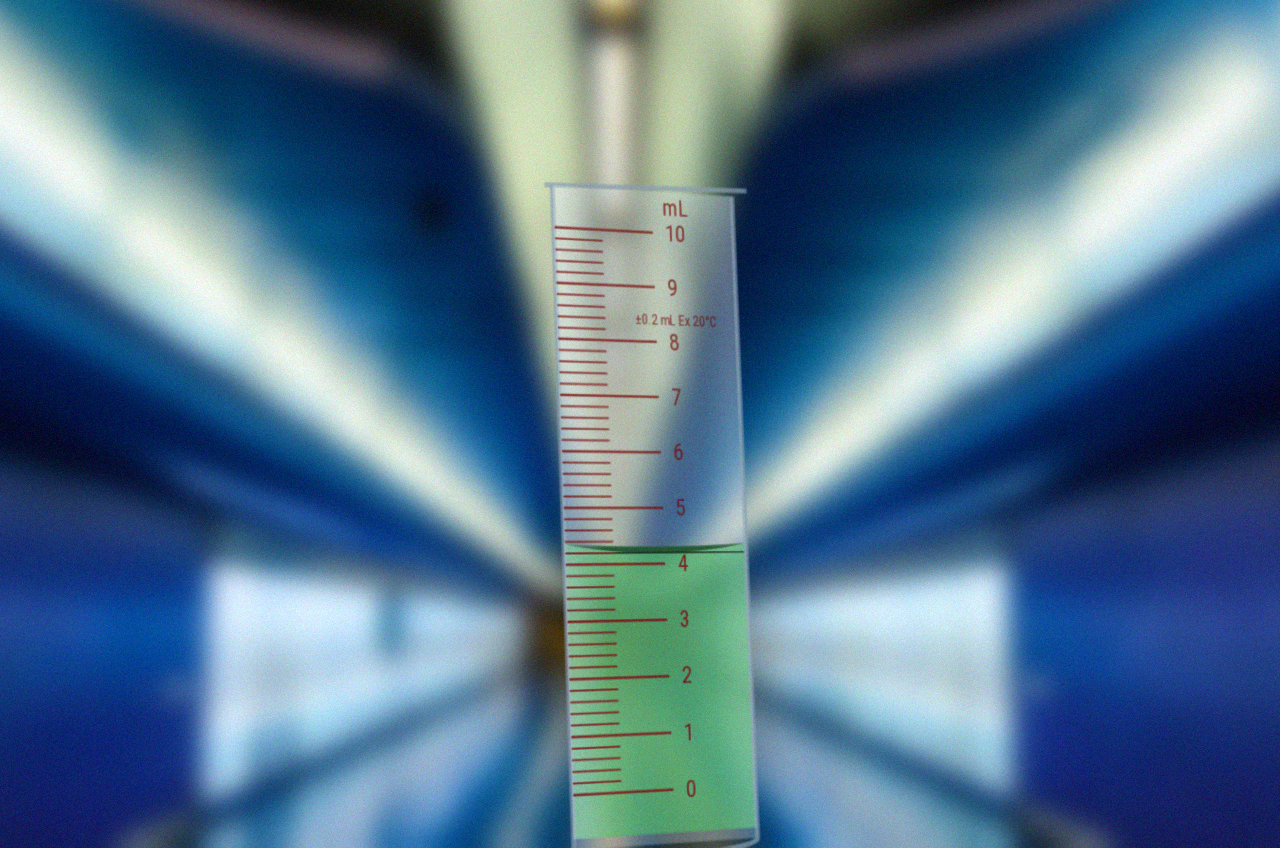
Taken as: 4.2 (mL)
